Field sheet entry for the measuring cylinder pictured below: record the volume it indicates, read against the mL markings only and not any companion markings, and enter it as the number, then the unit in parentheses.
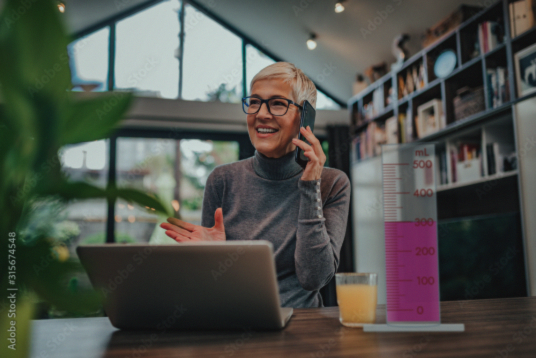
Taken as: 300 (mL)
